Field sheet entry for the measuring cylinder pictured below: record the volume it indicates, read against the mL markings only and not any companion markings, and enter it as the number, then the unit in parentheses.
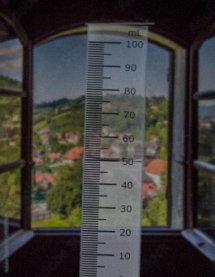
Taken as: 50 (mL)
